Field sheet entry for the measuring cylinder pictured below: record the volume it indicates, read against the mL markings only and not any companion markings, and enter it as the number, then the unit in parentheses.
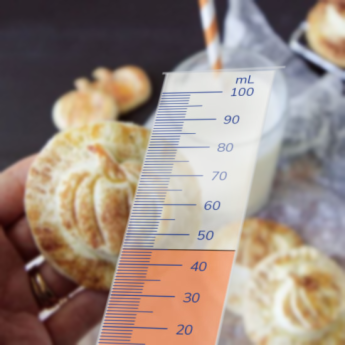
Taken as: 45 (mL)
